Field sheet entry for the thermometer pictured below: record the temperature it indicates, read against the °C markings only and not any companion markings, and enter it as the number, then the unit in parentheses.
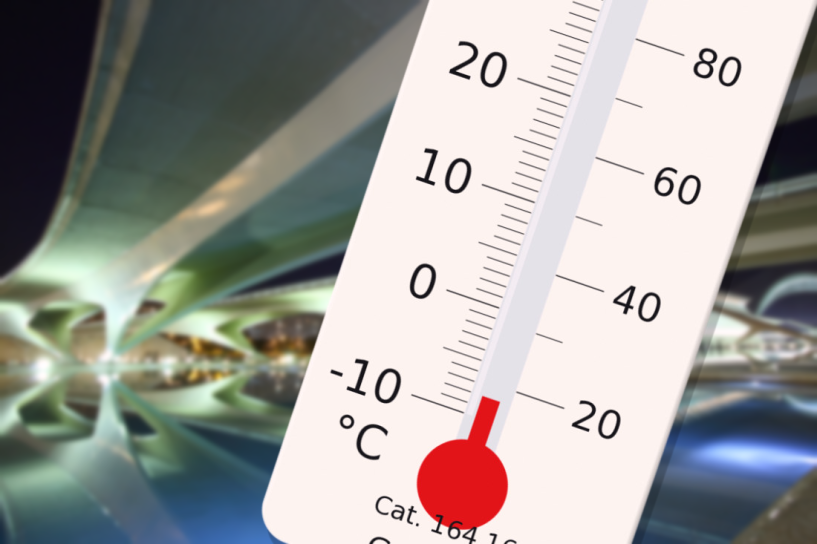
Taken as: -8 (°C)
